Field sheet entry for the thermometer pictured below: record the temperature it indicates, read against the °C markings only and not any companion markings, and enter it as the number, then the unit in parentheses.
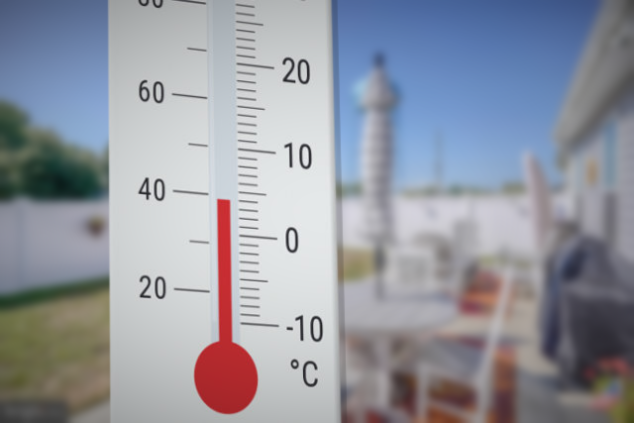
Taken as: 4 (°C)
